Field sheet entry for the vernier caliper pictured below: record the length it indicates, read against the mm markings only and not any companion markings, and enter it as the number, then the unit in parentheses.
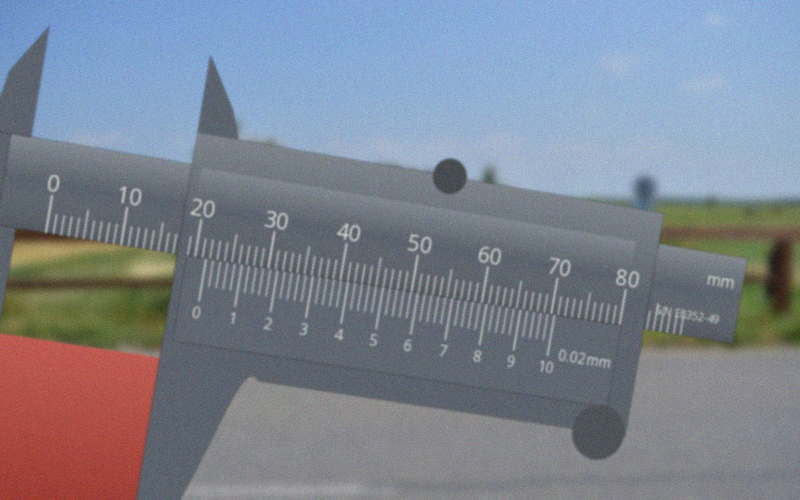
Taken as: 21.5 (mm)
